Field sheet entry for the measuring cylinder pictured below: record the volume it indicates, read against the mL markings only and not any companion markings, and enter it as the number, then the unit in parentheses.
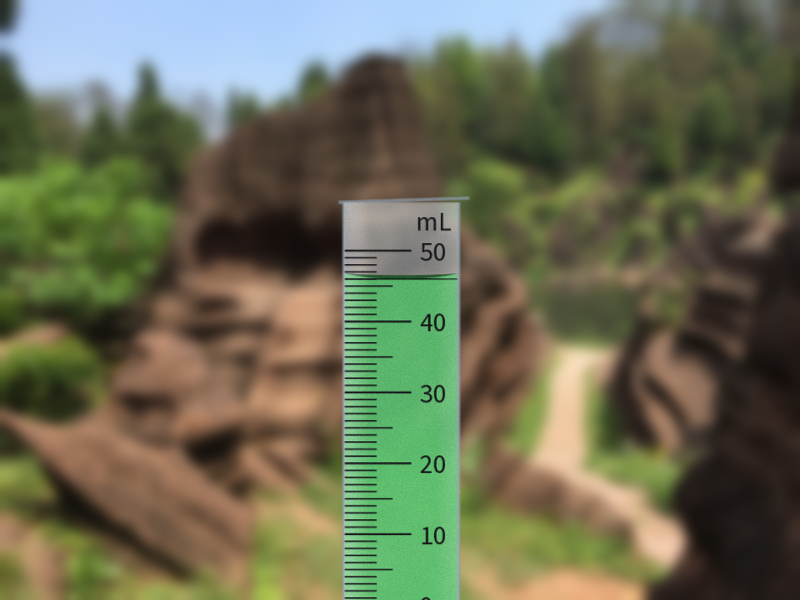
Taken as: 46 (mL)
